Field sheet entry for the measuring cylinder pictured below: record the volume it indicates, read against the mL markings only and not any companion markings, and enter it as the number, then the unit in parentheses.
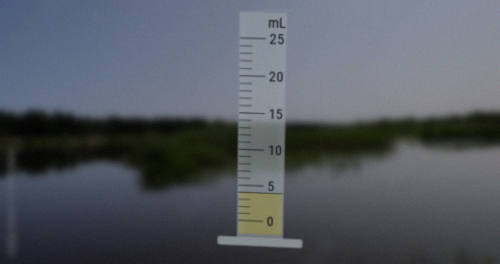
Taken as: 4 (mL)
